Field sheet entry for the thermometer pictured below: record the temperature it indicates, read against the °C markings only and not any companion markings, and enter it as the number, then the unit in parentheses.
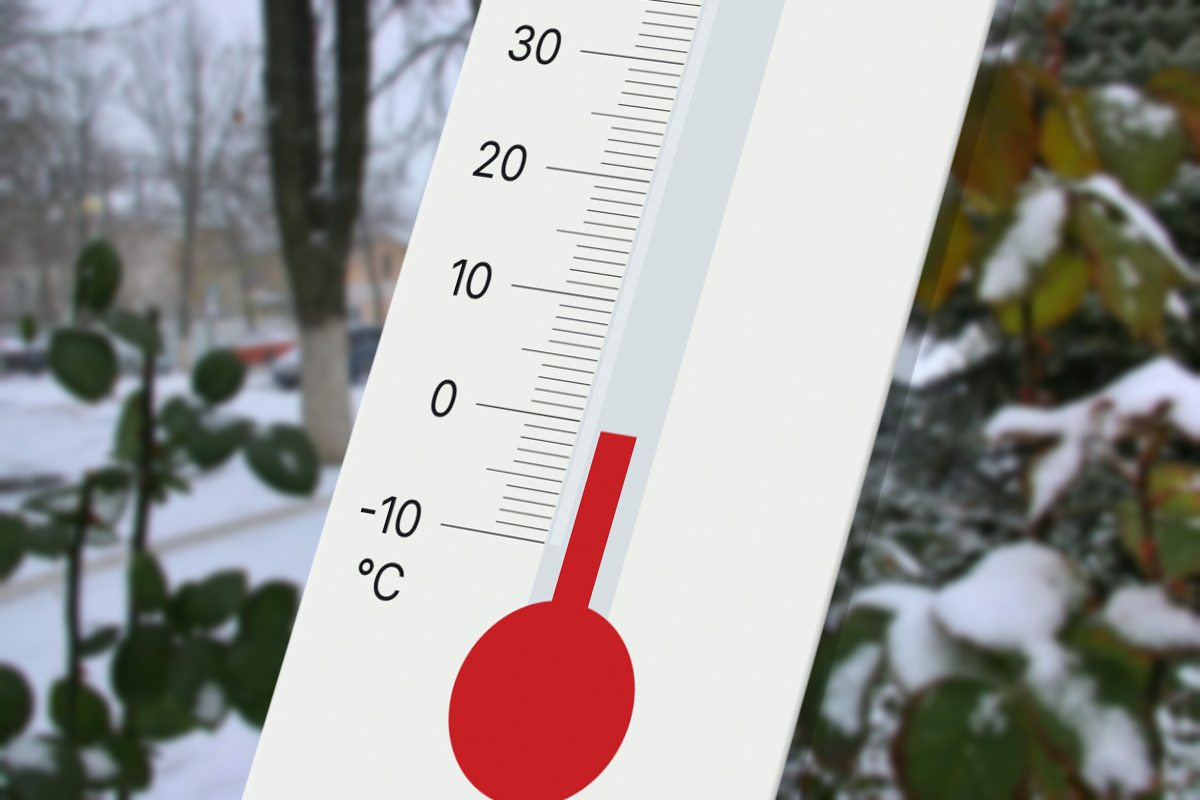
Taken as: -0.5 (°C)
